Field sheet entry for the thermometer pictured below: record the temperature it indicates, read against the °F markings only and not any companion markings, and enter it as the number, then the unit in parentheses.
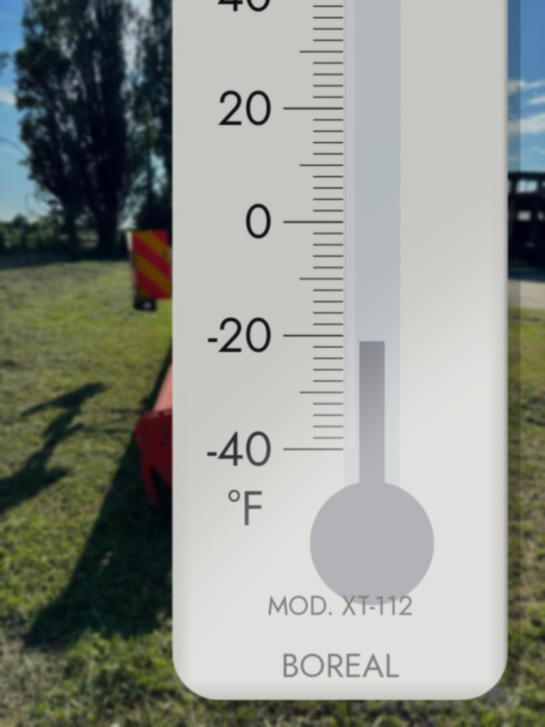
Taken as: -21 (°F)
